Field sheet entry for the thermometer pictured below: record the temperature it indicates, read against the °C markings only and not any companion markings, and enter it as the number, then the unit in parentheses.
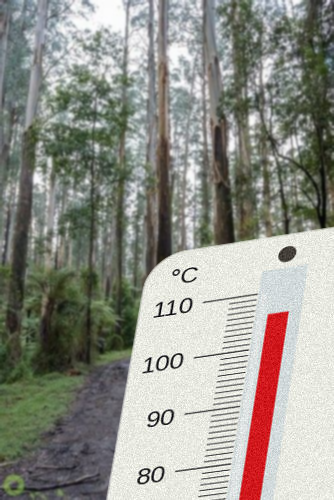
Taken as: 106 (°C)
